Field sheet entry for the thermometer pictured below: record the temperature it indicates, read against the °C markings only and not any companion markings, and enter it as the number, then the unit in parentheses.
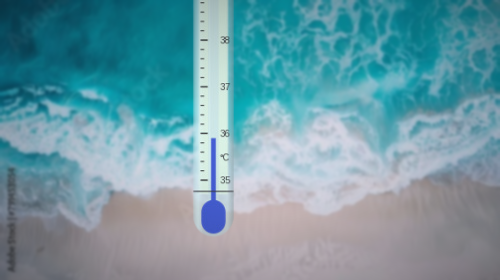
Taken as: 35.9 (°C)
